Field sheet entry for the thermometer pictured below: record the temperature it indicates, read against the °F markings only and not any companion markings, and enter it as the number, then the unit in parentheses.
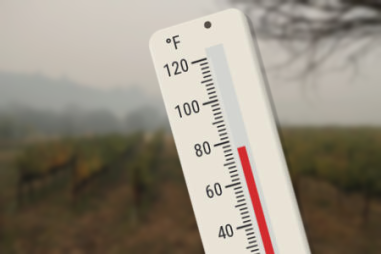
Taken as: 76 (°F)
